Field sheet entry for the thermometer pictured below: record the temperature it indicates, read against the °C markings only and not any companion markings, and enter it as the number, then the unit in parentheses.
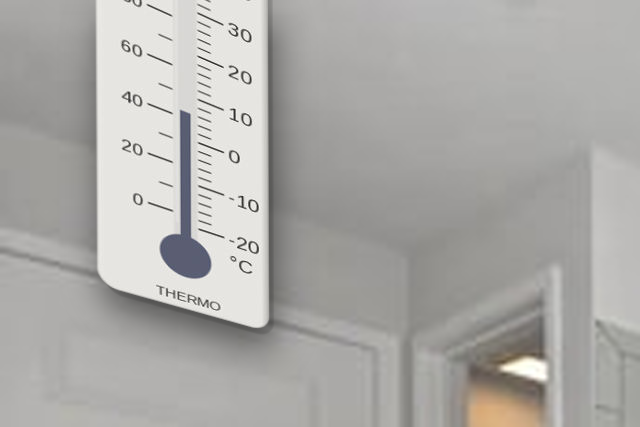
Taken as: 6 (°C)
